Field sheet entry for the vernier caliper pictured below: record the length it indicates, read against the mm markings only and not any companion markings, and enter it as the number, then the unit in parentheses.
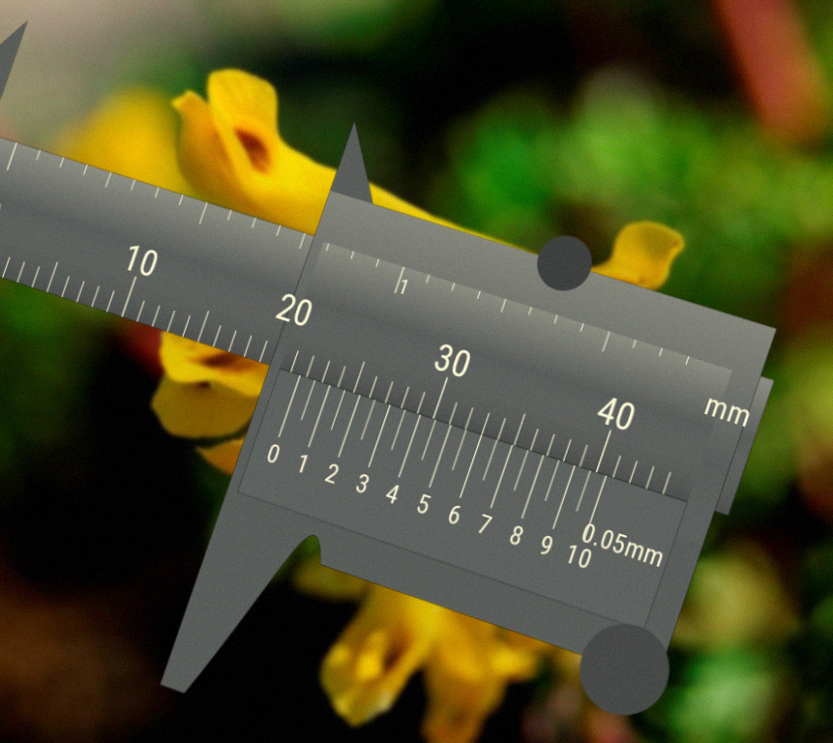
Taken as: 21.6 (mm)
